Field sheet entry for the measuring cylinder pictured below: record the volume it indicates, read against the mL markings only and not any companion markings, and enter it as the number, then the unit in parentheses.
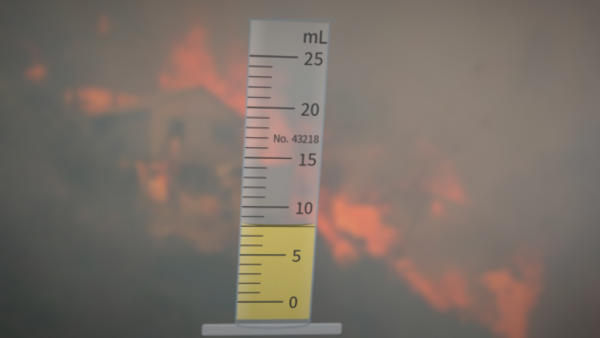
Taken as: 8 (mL)
